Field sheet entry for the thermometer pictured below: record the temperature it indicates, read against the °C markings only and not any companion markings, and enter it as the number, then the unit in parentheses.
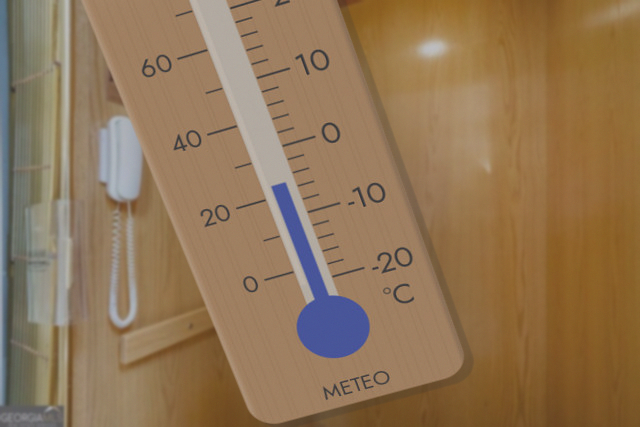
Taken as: -5 (°C)
